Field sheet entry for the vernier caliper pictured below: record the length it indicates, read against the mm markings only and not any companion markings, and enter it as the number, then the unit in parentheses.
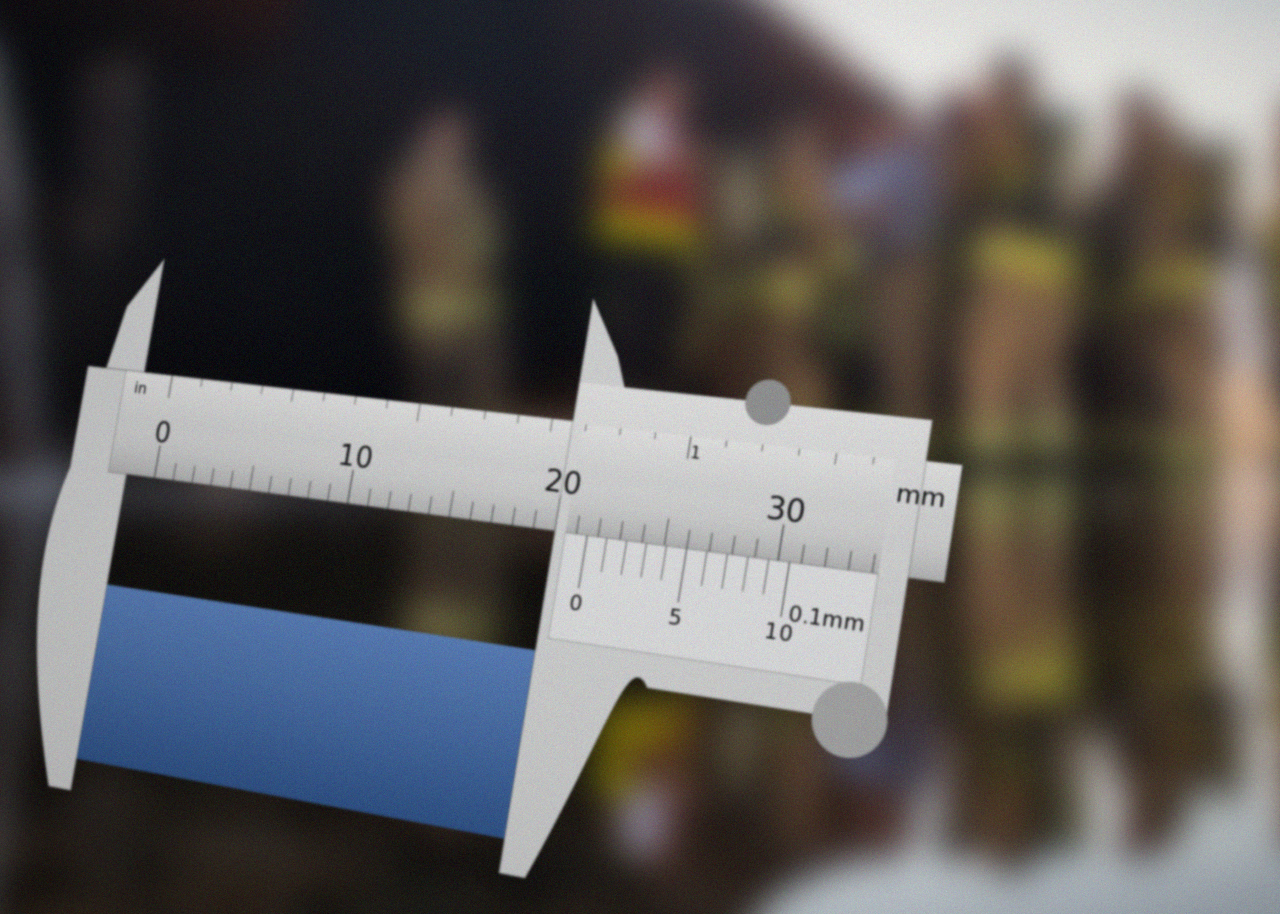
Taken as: 21.5 (mm)
